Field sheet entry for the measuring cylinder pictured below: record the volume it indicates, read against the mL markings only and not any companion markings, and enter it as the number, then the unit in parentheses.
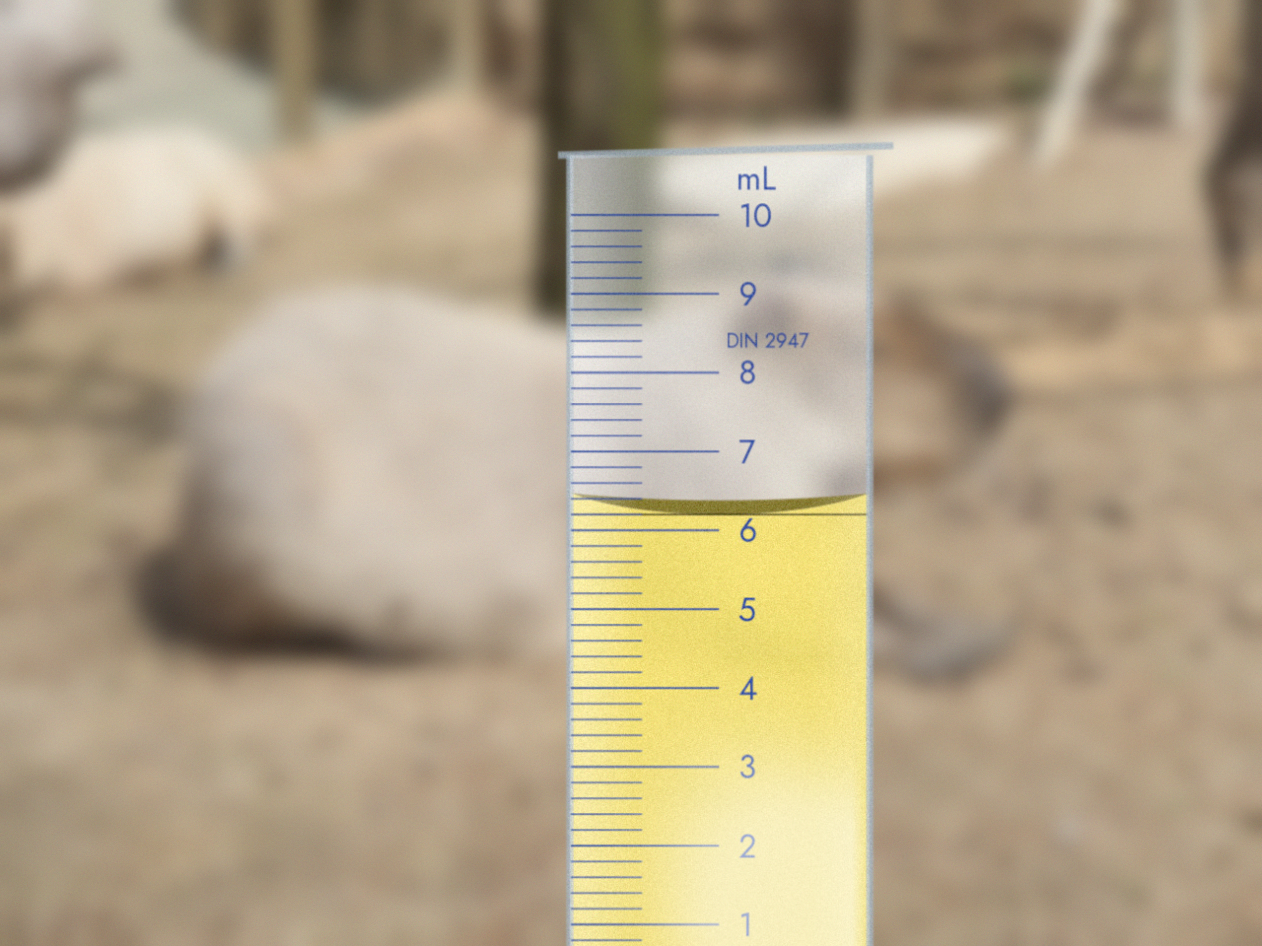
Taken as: 6.2 (mL)
